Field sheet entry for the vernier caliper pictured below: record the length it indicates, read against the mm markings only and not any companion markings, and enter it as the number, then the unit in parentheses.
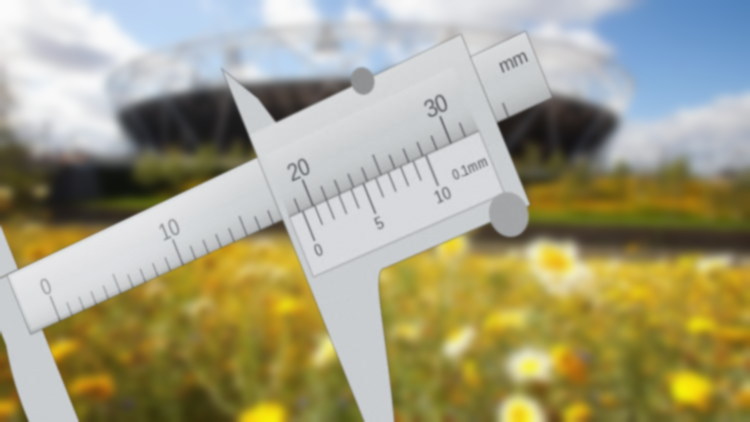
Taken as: 19.2 (mm)
